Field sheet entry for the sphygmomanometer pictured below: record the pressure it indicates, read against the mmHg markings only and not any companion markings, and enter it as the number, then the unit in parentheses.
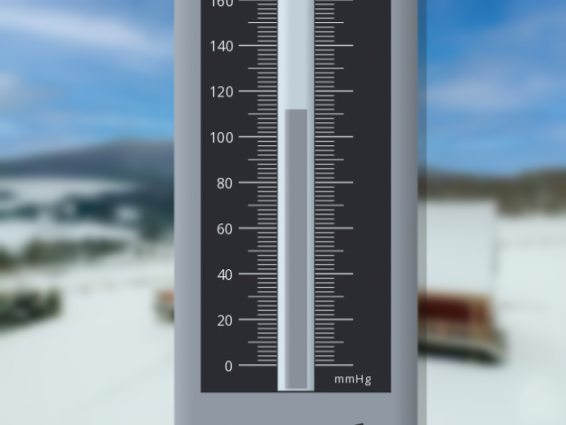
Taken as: 112 (mmHg)
